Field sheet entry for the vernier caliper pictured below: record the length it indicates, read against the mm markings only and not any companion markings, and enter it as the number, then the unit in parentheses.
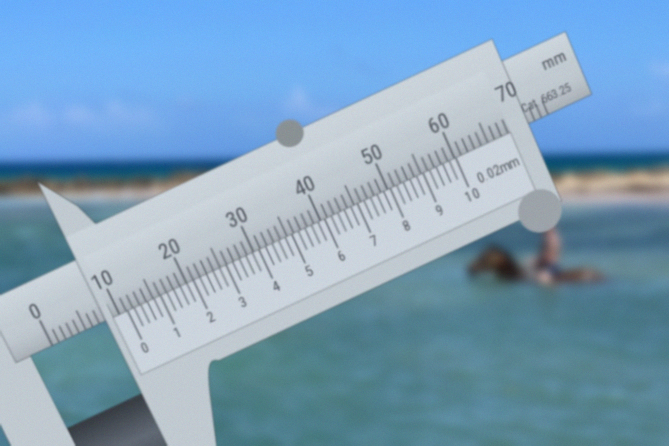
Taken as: 11.2 (mm)
